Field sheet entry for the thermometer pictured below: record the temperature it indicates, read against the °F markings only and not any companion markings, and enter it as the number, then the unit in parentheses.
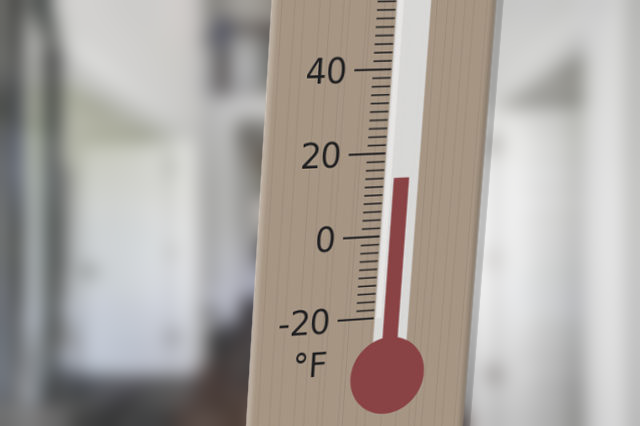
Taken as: 14 (°F)
